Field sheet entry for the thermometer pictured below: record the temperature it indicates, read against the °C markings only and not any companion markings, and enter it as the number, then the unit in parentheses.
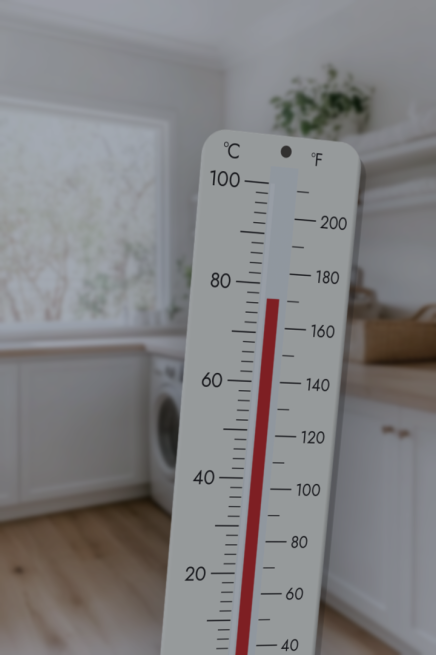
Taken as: 77 (°C)
